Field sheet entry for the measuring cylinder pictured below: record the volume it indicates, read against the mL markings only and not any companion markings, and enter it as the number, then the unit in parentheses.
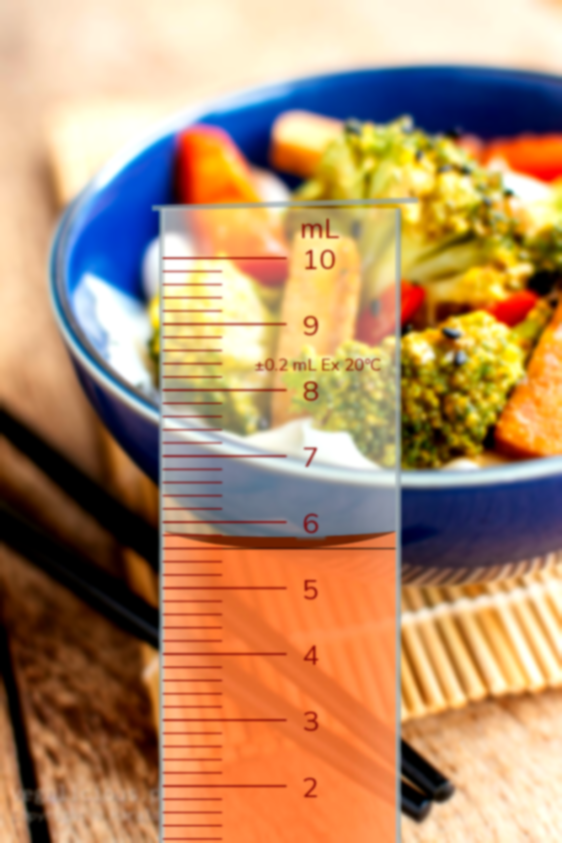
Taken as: 5.6 (mL)
